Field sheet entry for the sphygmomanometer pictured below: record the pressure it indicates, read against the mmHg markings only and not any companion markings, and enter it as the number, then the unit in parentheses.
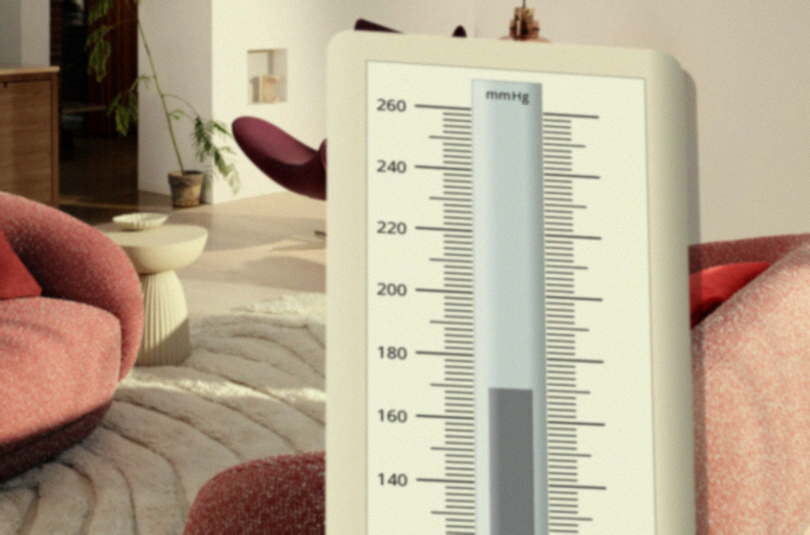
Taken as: 170 (mmHg)
